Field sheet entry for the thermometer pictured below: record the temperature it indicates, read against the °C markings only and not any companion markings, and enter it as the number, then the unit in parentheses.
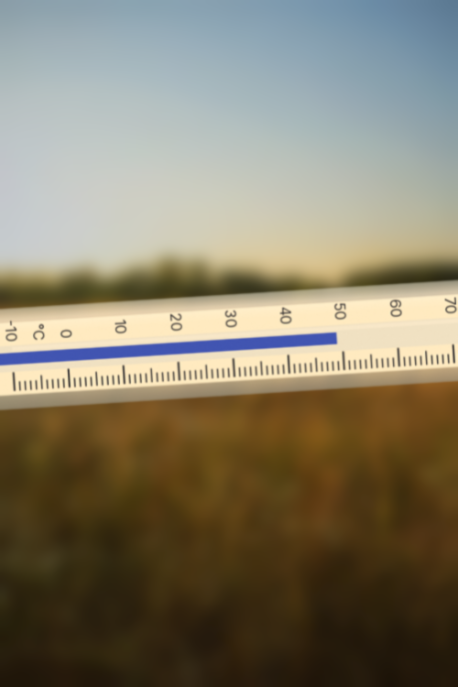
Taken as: 49 (°C)
